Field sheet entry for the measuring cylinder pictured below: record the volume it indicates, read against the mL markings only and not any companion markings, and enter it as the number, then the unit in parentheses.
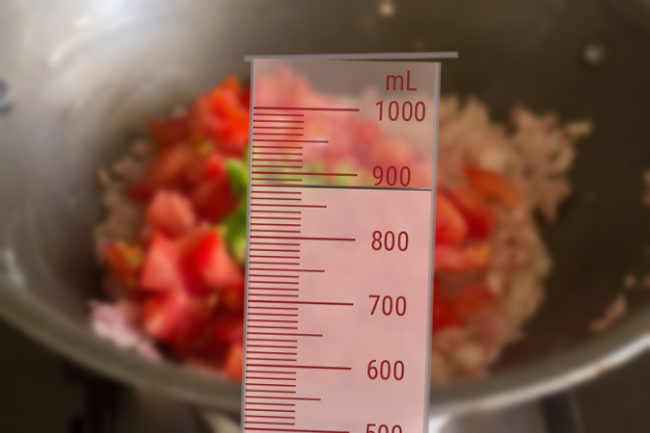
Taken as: 880 (mL)
